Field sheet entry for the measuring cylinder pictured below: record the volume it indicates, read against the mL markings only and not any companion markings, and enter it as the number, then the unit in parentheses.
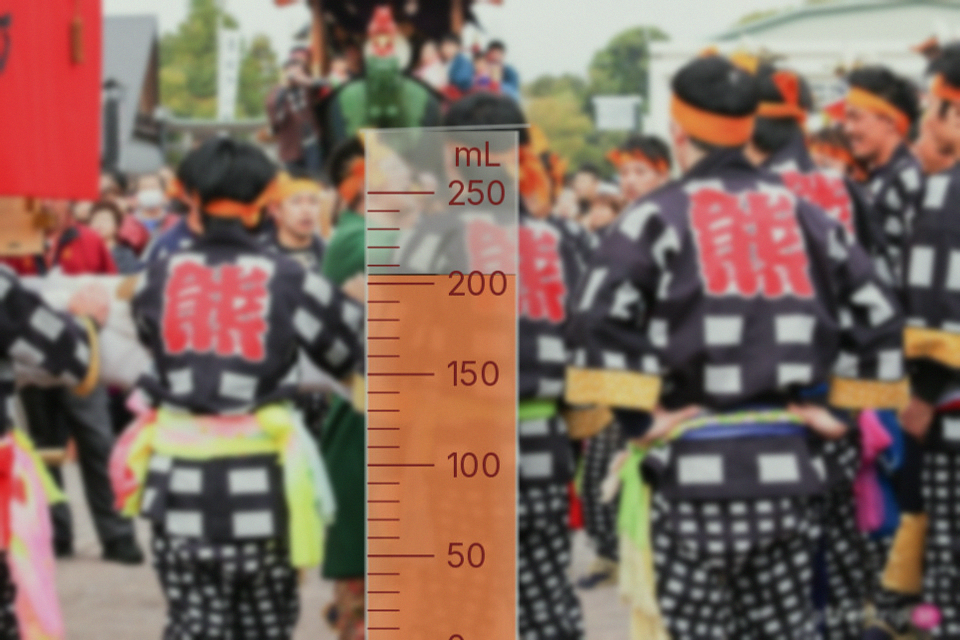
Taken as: 205 (mL)
